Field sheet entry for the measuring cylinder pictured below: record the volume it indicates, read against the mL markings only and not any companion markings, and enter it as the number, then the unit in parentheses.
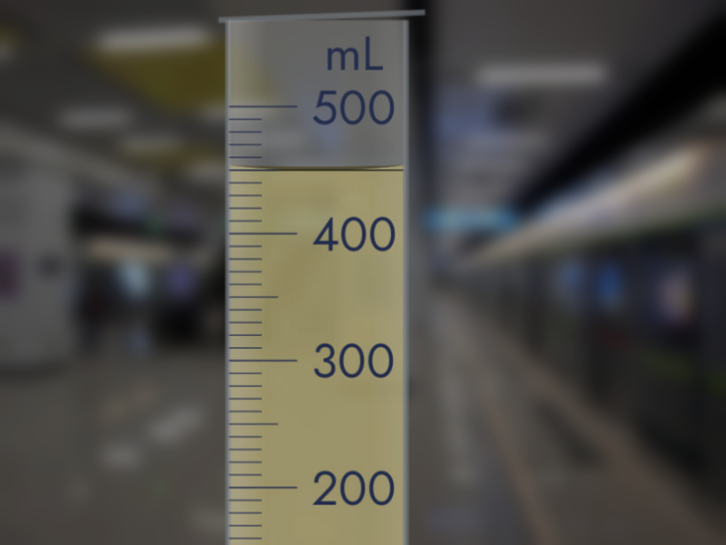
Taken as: 450 (mL)
